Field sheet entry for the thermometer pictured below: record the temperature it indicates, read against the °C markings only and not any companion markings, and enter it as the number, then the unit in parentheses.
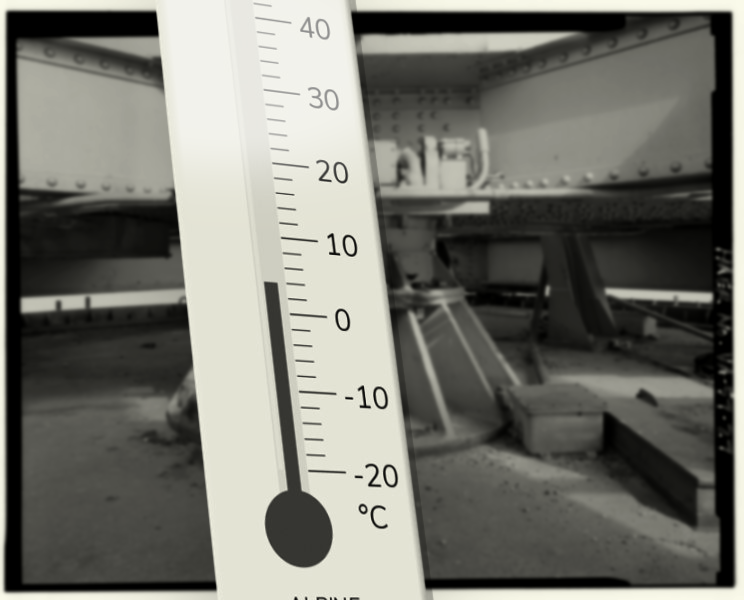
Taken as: 4 (°C)
